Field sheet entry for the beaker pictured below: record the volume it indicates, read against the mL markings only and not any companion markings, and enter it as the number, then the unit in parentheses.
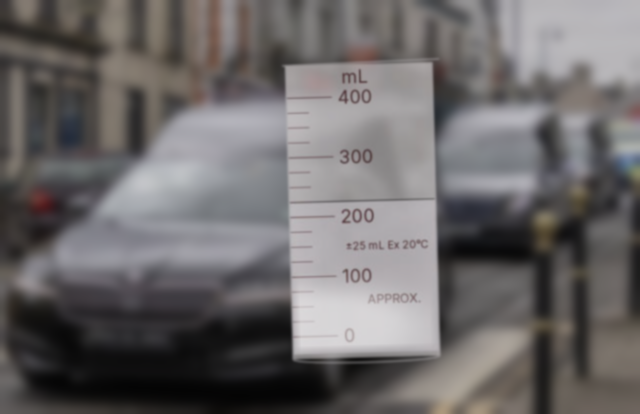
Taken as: 225 (mL)
